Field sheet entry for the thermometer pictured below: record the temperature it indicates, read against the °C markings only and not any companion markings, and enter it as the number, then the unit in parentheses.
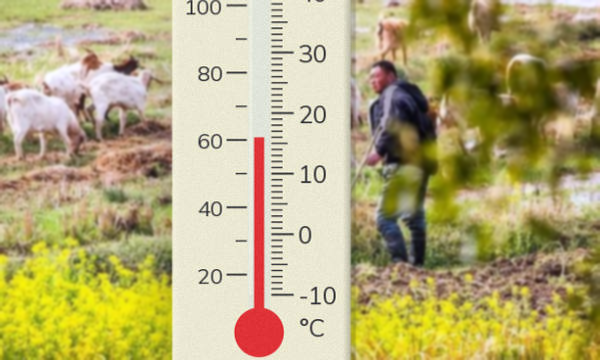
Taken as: 16 (°C)
